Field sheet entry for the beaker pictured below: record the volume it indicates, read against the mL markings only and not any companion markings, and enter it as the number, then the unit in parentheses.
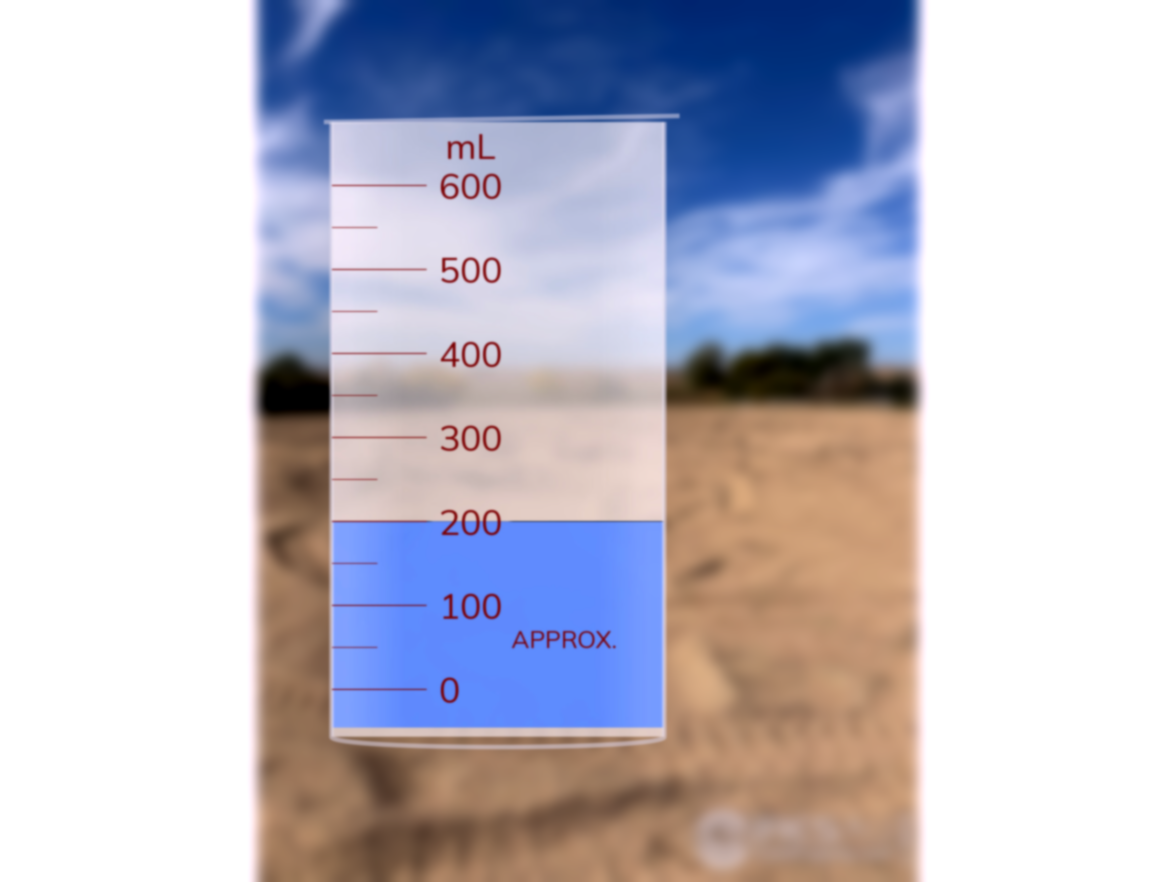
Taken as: 200 (mL)
